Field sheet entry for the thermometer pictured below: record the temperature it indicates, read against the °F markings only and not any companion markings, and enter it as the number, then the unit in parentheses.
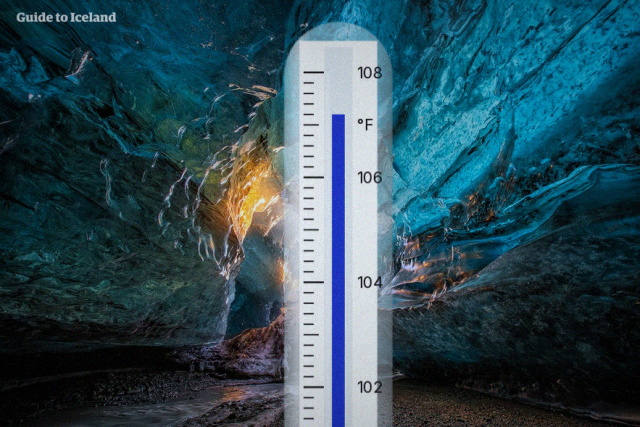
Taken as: 107.2 (°F)
